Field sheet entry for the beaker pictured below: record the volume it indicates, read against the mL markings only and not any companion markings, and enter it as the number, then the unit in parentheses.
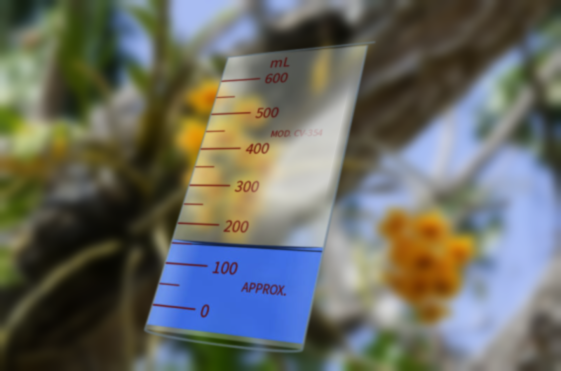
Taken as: 150 (mL)
